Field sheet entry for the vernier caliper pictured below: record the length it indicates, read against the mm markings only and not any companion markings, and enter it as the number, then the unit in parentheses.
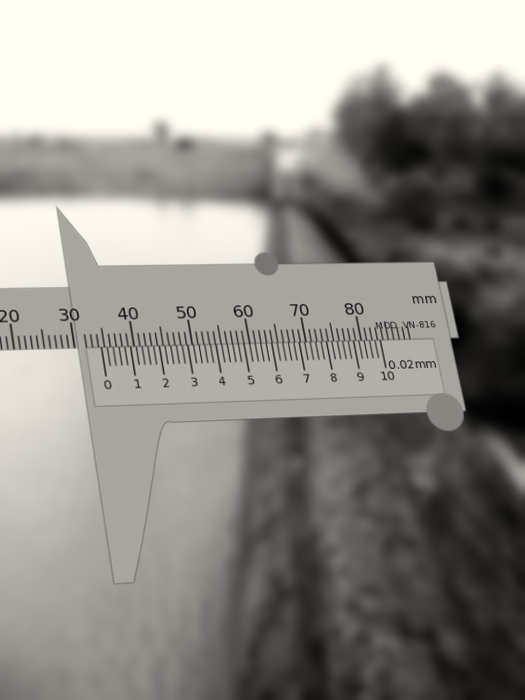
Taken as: 34.5 (mm)
